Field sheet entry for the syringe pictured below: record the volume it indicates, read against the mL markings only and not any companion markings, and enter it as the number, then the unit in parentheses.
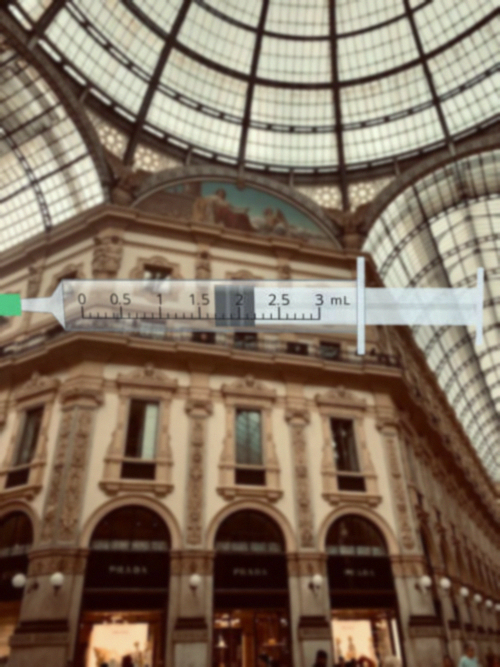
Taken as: 1.7 (mL)
